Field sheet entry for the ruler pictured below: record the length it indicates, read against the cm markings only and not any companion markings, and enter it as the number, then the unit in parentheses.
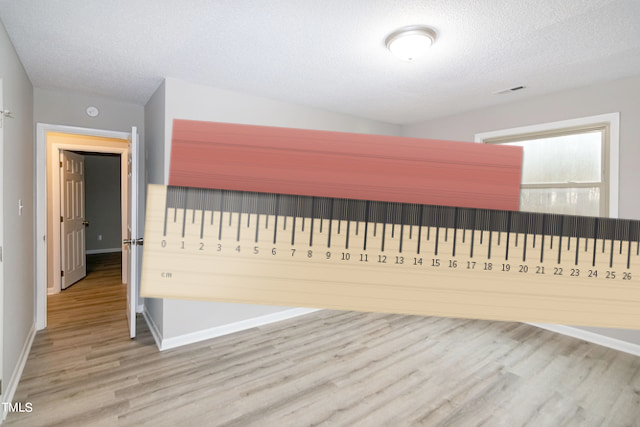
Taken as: 19.5 (cm)
